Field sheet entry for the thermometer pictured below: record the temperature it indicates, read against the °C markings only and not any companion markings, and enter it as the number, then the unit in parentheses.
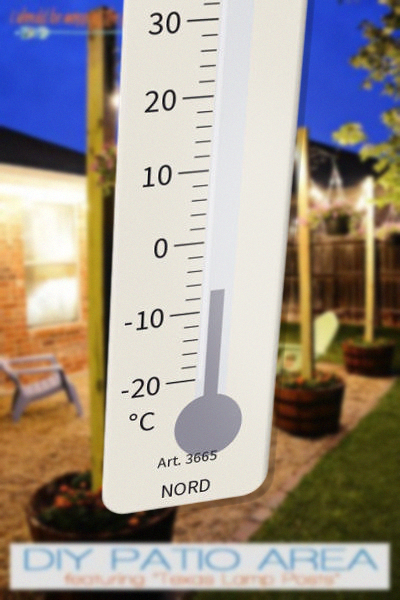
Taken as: -7 (°C)
